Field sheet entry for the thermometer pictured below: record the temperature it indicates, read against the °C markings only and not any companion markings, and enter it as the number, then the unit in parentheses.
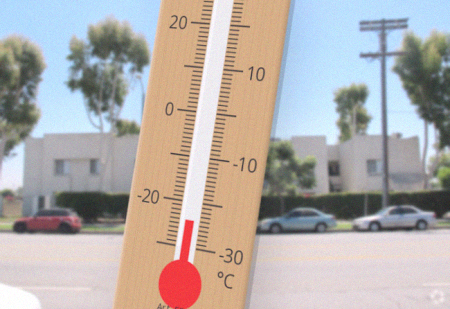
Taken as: -24 (°C)
